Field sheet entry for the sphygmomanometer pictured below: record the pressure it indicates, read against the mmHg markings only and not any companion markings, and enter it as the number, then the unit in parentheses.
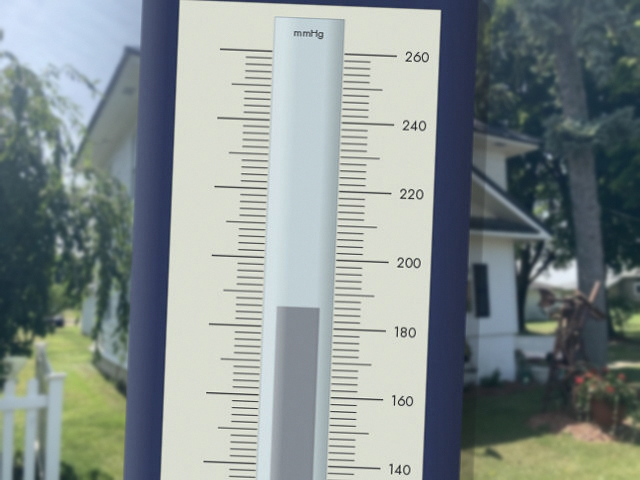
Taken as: 186 (mmHg)
